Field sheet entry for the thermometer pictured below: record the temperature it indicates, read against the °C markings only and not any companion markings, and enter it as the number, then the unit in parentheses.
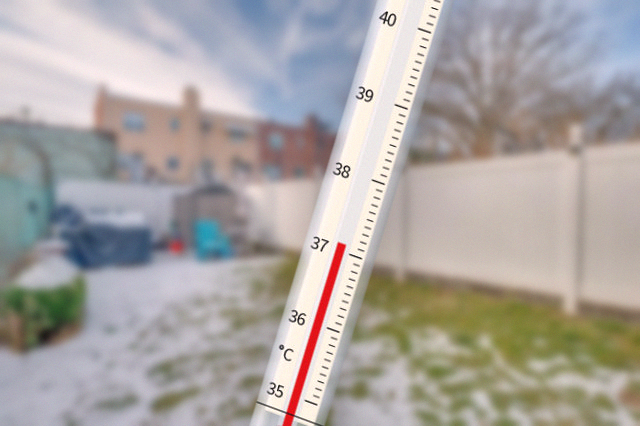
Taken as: 37.1 (°C)
